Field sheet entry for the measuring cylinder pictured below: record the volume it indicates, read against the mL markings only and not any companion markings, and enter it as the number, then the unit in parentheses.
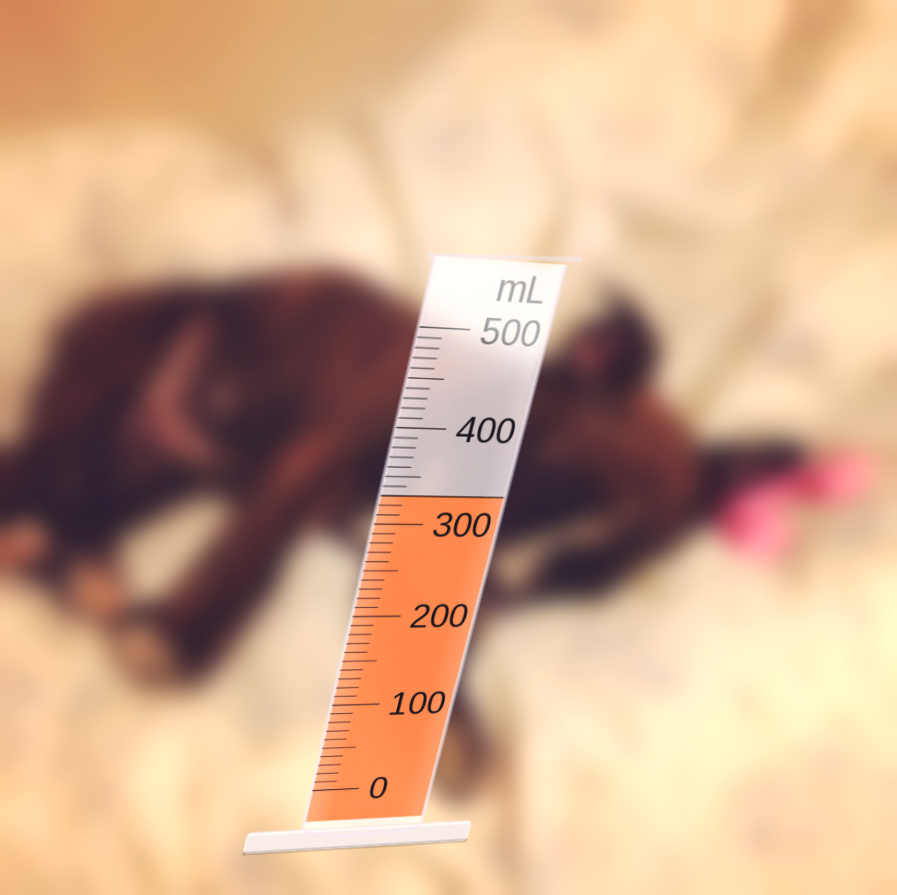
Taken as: 330 (mL)
